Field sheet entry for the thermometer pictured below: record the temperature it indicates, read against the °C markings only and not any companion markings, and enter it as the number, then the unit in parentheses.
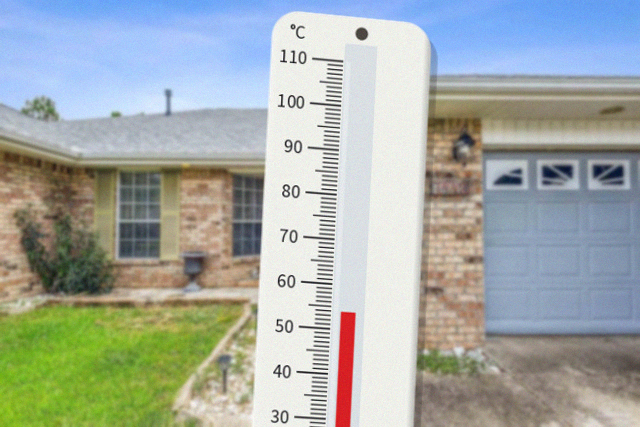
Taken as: 54 (°C)
